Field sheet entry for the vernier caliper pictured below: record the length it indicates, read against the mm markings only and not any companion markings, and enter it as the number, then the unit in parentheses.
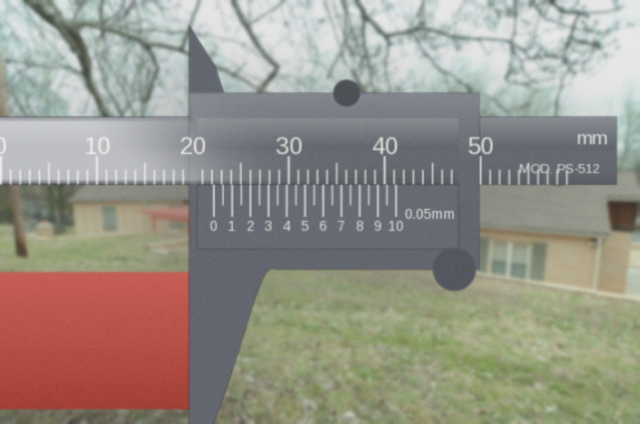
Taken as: 22.2 (mm)
